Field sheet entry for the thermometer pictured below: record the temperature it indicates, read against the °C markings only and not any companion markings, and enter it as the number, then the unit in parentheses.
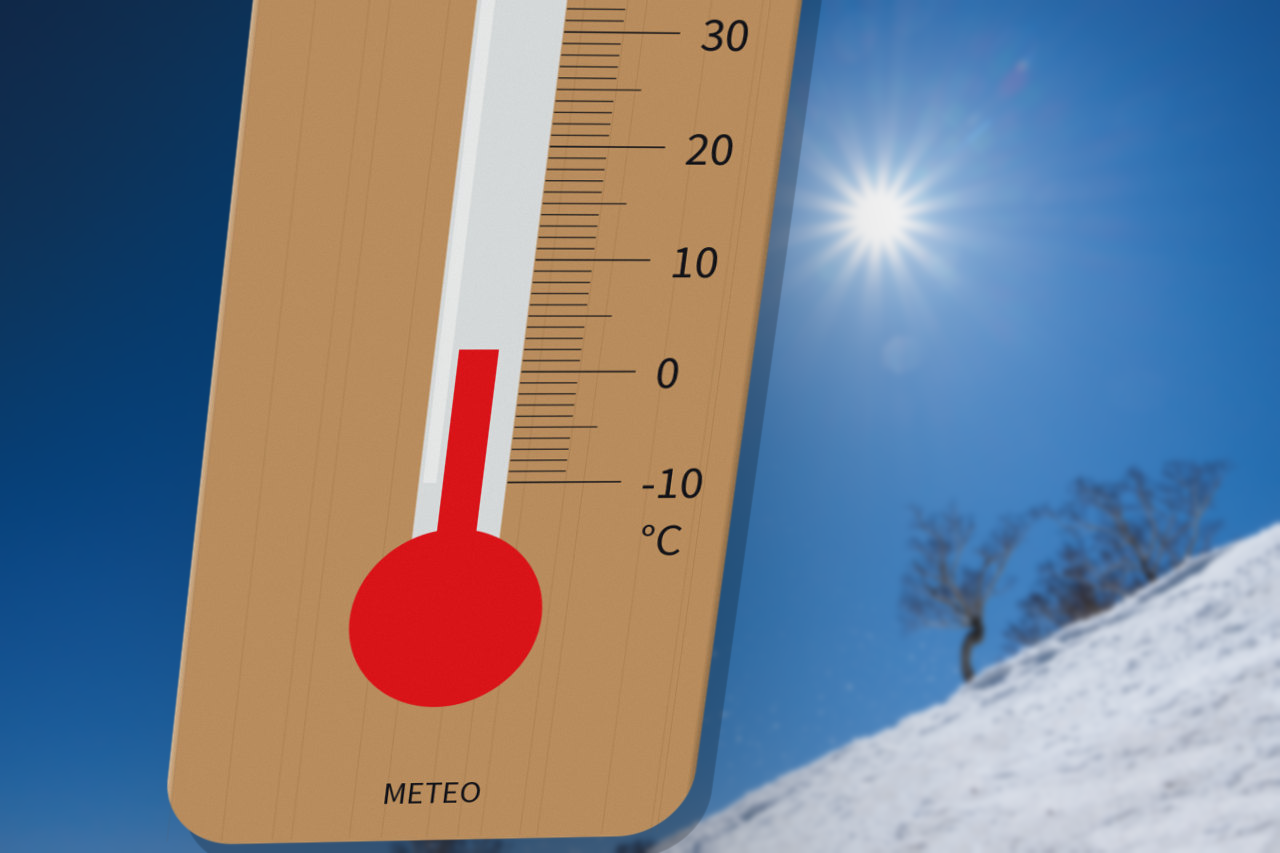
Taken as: 2 (°C)
